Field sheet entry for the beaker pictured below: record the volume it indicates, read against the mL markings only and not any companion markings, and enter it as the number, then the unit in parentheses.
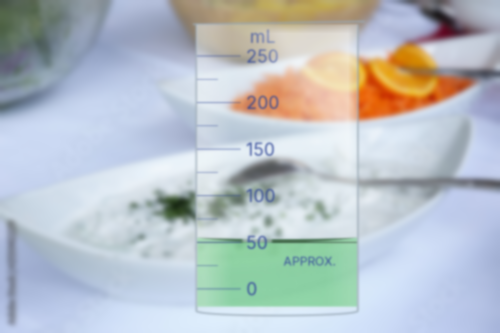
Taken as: 50 (mL)
